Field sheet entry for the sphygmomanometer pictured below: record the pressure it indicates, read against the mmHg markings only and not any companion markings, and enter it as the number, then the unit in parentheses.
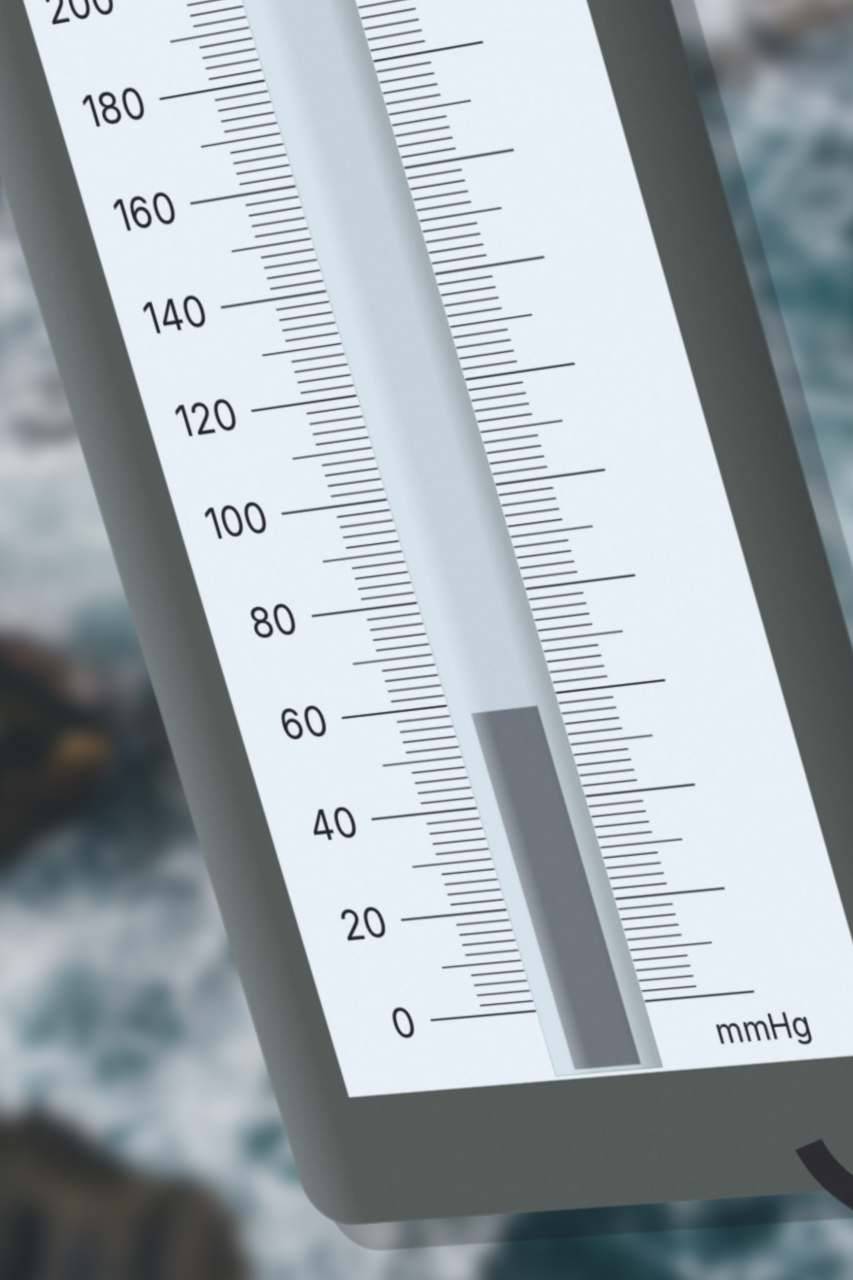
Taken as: 58 (mmHg)
